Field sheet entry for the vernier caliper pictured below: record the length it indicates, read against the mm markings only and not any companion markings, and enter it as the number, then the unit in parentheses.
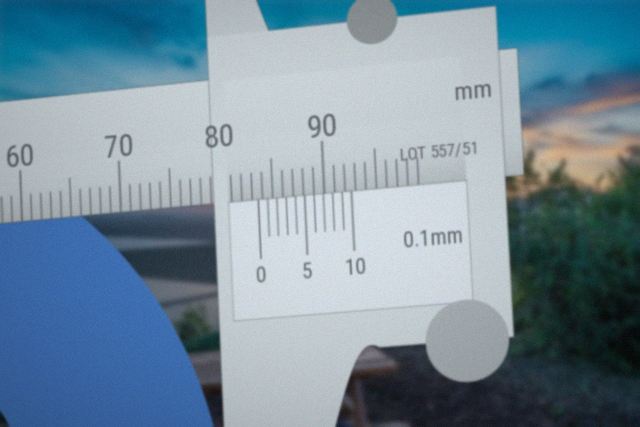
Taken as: 83.6 (mm)
